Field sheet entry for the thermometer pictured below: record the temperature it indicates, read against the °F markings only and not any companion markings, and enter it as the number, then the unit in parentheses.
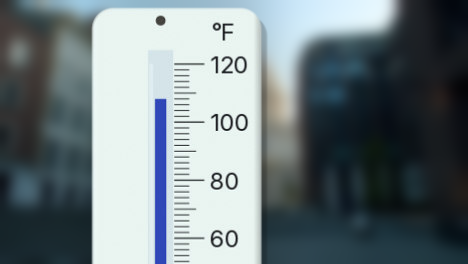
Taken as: 108 (°F)
